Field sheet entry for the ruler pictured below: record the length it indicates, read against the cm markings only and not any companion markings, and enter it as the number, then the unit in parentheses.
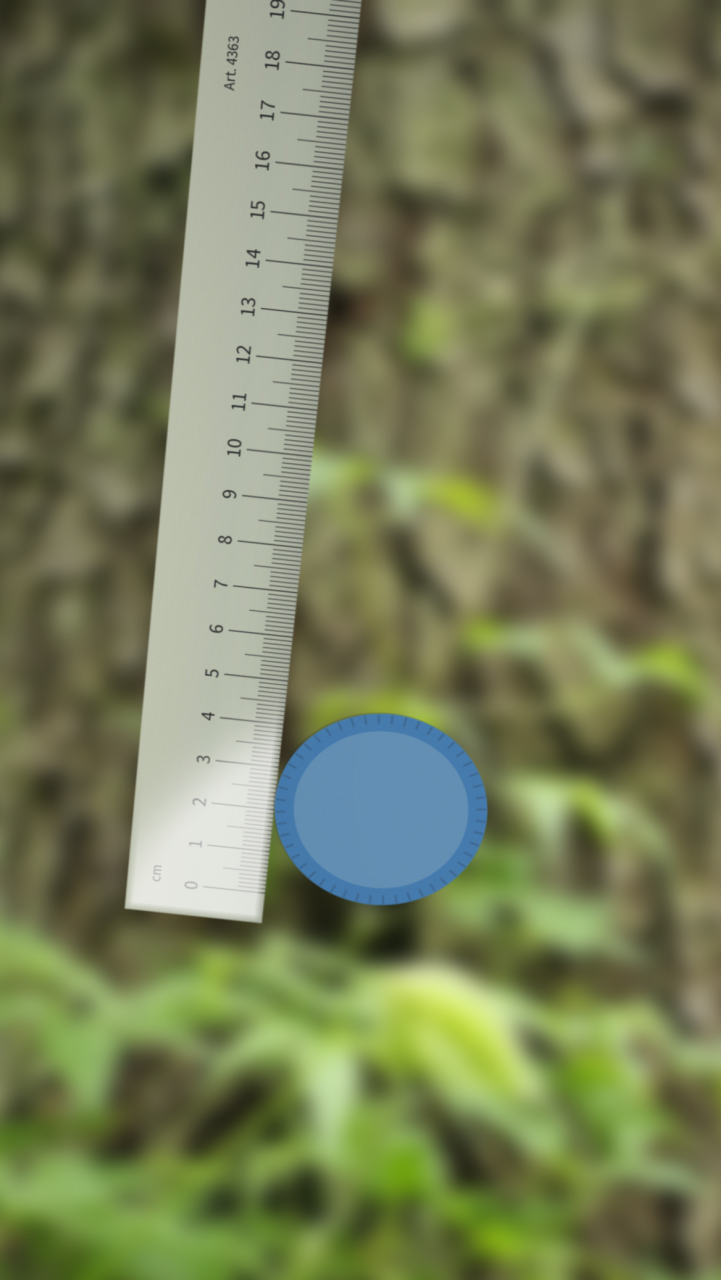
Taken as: 4.5 (cm)
